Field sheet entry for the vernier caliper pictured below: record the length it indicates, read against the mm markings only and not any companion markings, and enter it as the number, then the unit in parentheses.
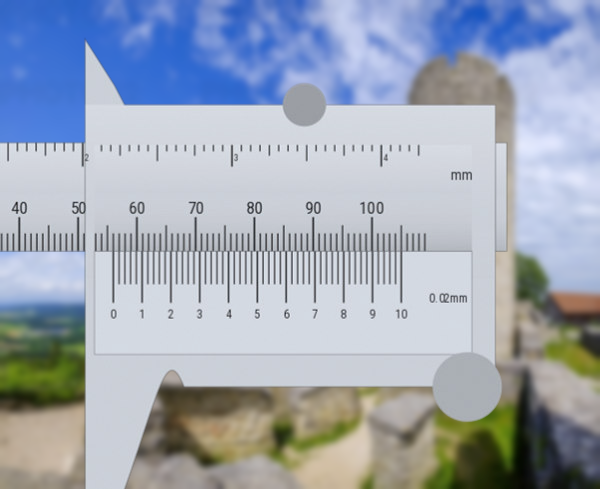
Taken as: 56.0 (mm)
